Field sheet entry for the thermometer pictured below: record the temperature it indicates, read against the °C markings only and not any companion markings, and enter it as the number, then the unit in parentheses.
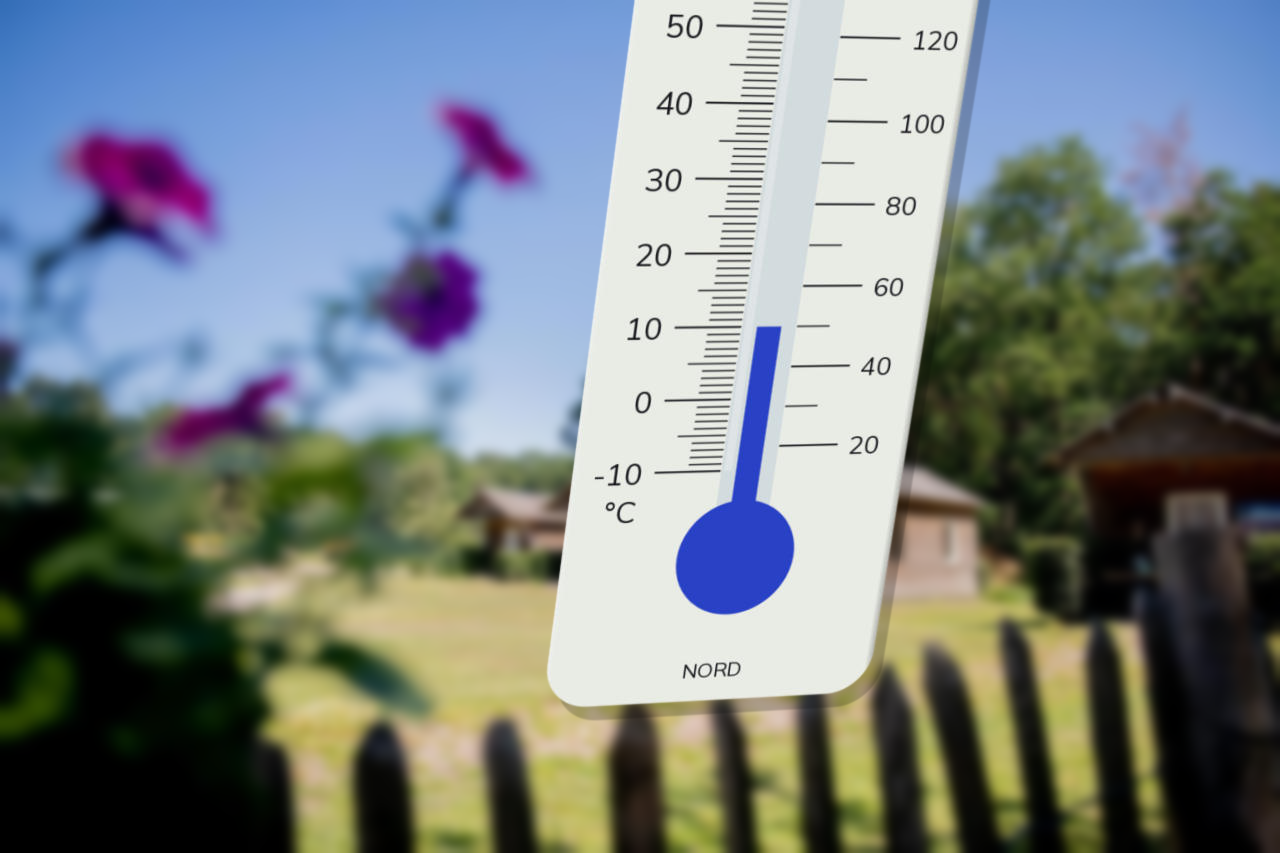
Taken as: 10 (°C)
